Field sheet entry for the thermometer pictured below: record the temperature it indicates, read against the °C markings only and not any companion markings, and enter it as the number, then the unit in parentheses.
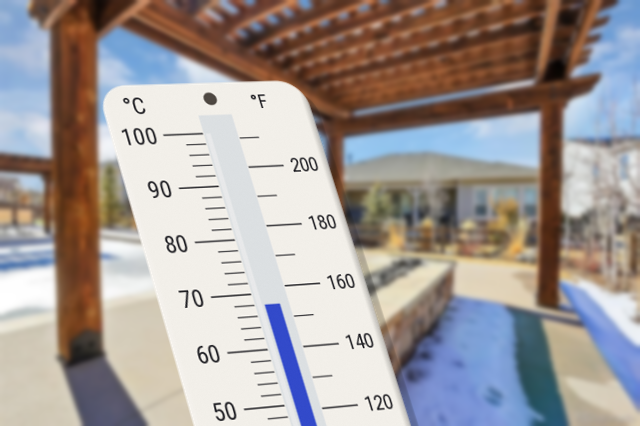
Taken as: 68 (°C)
